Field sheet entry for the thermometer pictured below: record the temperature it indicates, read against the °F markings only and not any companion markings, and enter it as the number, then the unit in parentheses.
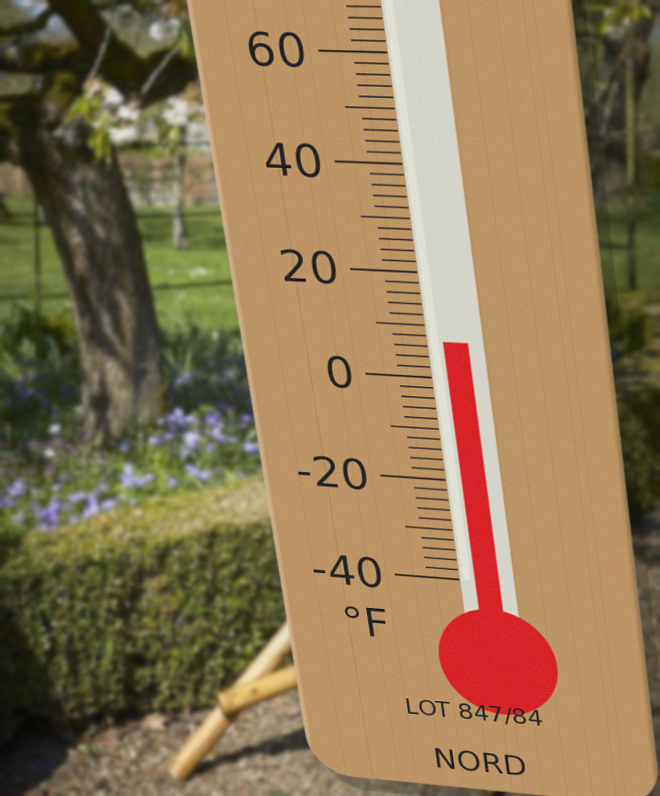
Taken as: 7 (°F)
